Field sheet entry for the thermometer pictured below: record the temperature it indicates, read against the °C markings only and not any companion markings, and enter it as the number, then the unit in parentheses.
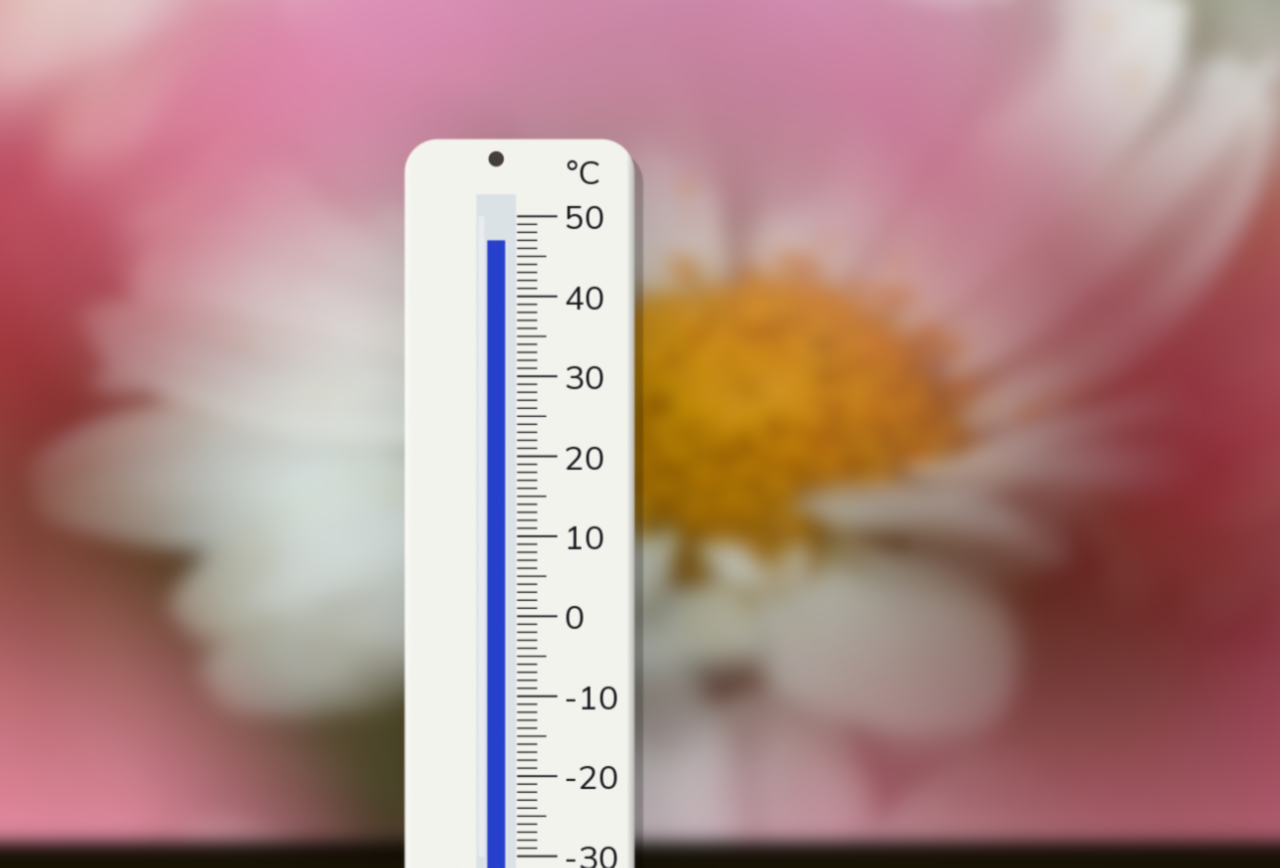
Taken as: 47 (°C)
